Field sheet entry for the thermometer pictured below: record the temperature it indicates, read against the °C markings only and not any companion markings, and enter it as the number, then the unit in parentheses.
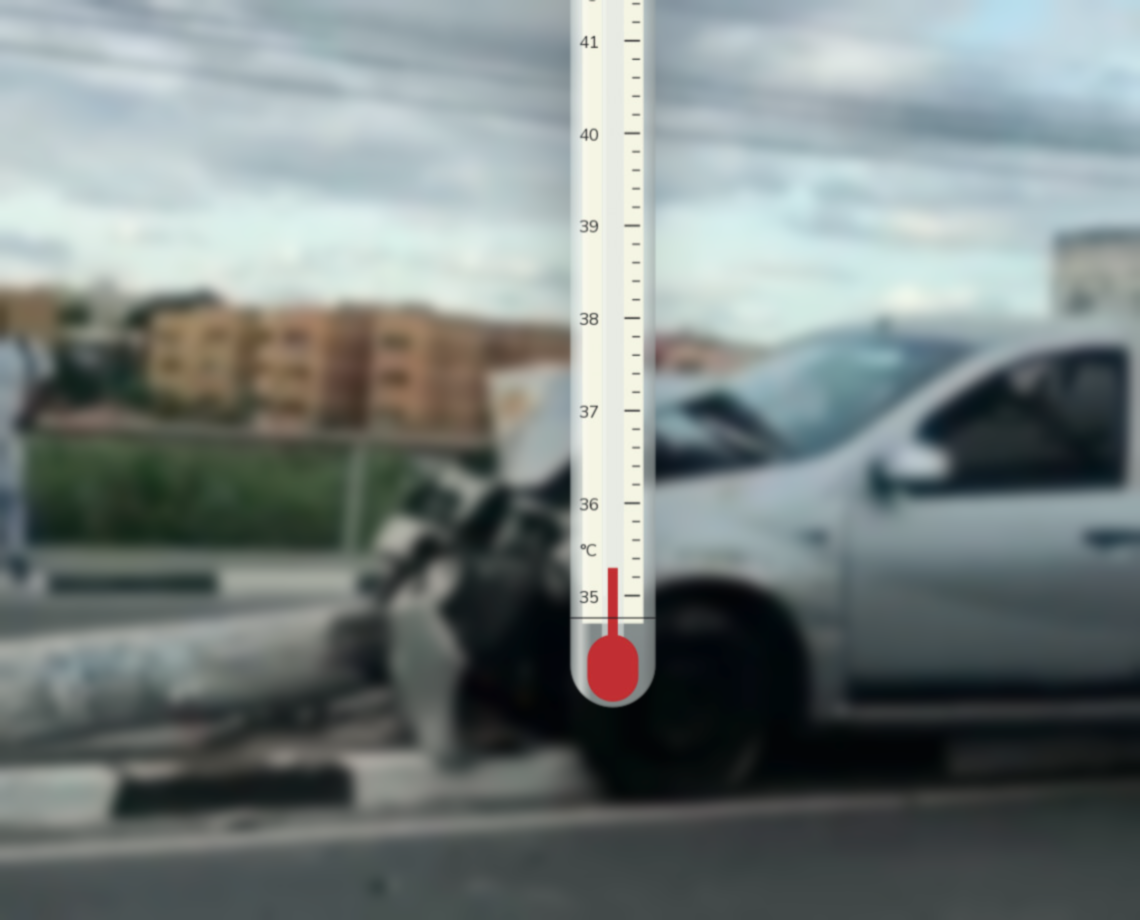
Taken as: 35.3 (°C)
